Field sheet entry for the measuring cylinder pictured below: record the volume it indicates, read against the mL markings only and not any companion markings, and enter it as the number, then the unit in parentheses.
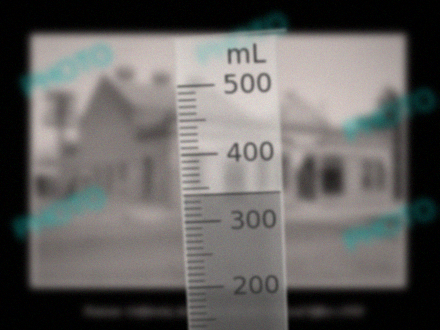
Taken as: 340 (mL)
